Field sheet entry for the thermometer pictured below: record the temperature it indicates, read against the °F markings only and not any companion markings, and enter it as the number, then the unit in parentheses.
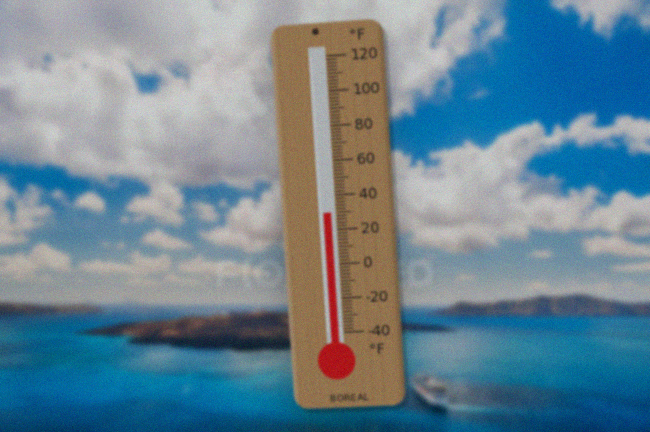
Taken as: 30 (°F)
